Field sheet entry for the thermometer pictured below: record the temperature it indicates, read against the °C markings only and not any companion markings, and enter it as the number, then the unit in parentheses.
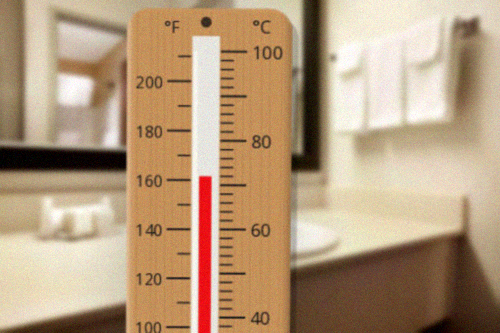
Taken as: 72 (°C)
